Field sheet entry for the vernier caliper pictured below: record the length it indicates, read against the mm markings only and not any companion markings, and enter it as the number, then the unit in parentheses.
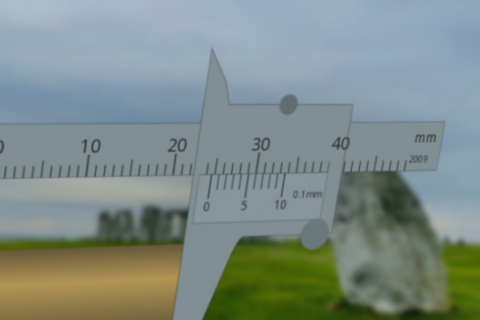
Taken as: 24.6 (mm)
